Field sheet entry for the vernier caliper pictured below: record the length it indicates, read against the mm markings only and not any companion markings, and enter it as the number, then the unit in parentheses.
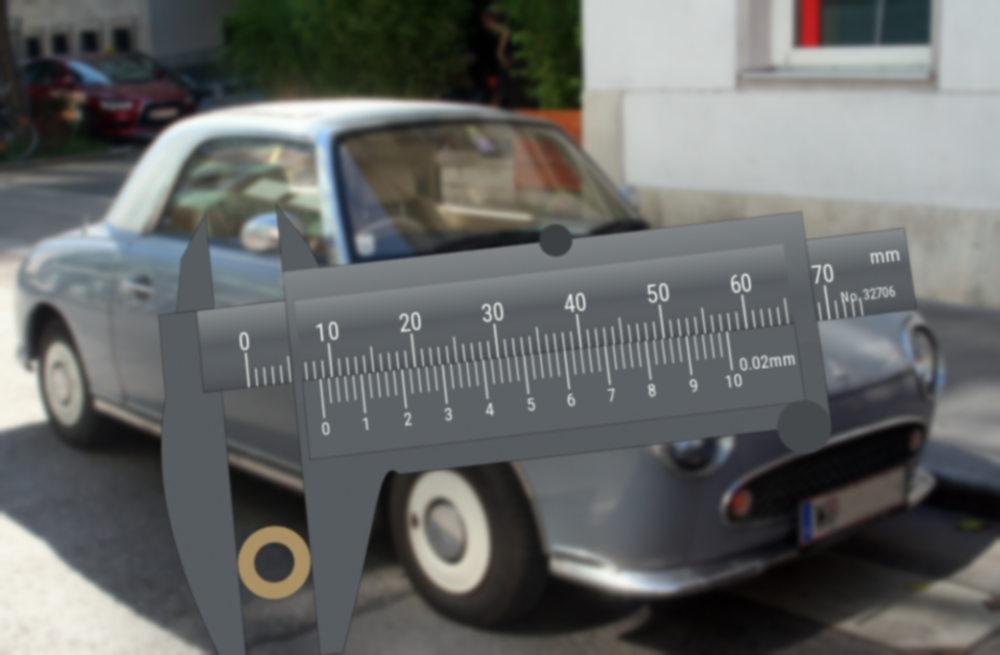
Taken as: 8.6 (mm)
